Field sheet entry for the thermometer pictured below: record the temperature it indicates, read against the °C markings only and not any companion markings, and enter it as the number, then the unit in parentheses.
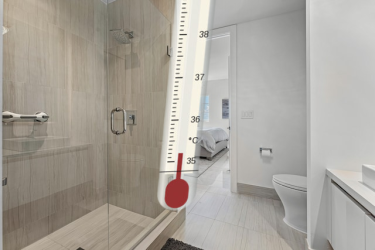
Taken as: 35.2 (°C)
